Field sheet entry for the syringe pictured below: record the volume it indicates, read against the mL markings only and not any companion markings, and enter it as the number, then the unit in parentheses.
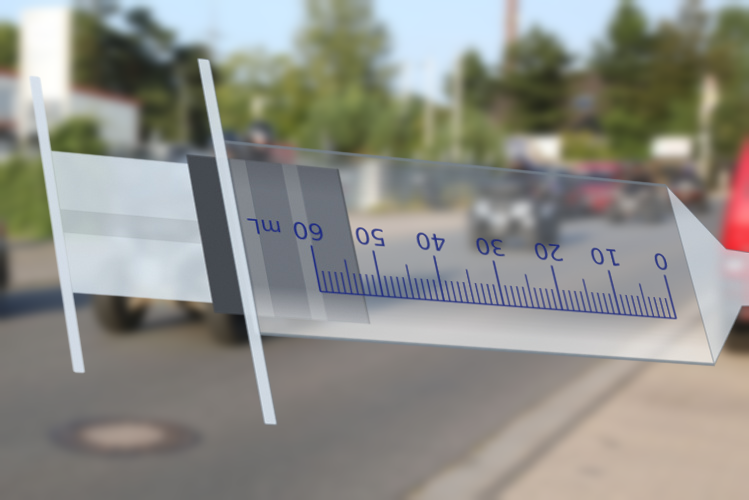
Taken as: 53 (mL)
